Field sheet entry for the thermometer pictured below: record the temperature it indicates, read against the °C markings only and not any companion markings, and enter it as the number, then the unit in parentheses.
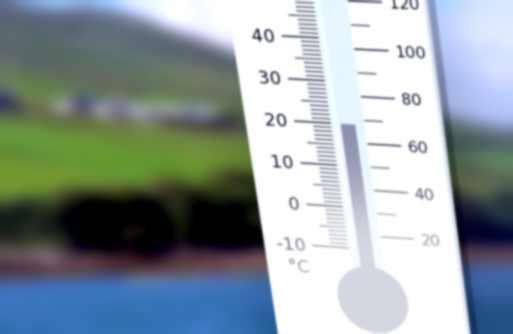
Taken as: 20 (°C)
